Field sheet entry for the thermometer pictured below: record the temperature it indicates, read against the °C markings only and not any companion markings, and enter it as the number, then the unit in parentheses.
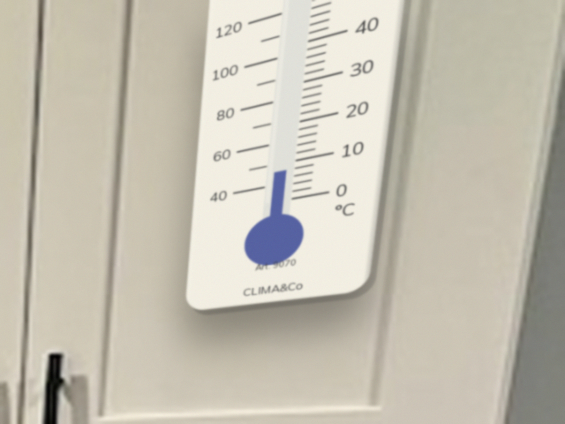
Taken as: 8 (°C)
